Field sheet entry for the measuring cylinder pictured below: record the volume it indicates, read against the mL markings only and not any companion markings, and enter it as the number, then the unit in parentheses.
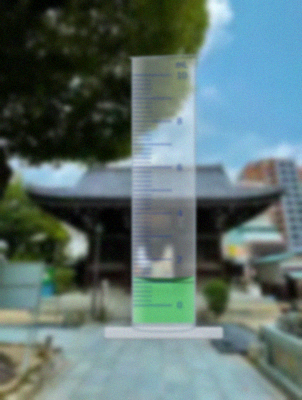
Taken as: 1 (mL)
